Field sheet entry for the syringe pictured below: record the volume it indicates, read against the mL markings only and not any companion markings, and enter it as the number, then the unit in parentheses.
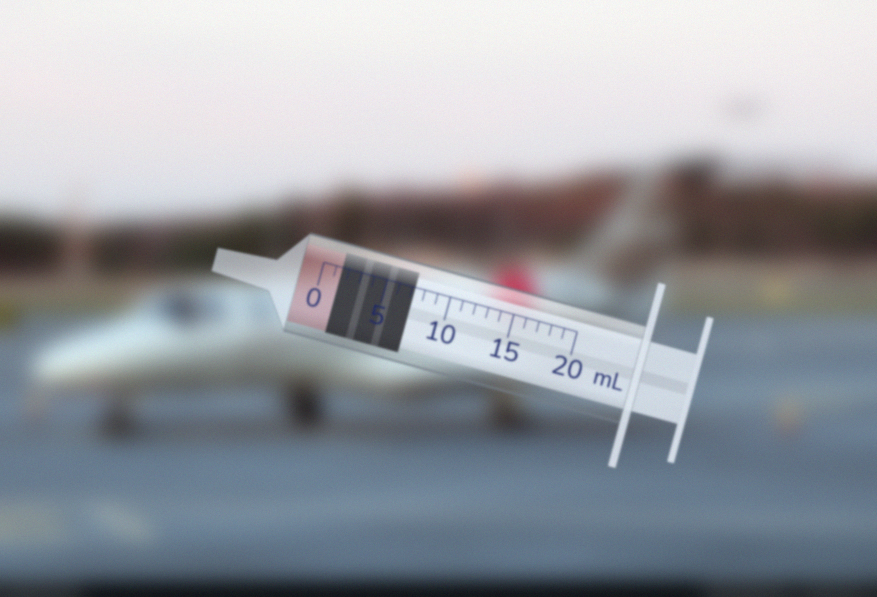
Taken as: 1.5 (mL)
